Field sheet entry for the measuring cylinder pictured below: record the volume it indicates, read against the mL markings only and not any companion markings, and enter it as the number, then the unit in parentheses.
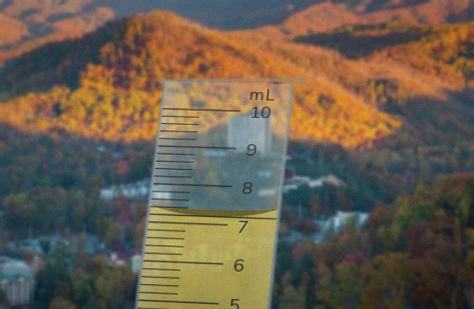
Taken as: 7.2 (mL)
